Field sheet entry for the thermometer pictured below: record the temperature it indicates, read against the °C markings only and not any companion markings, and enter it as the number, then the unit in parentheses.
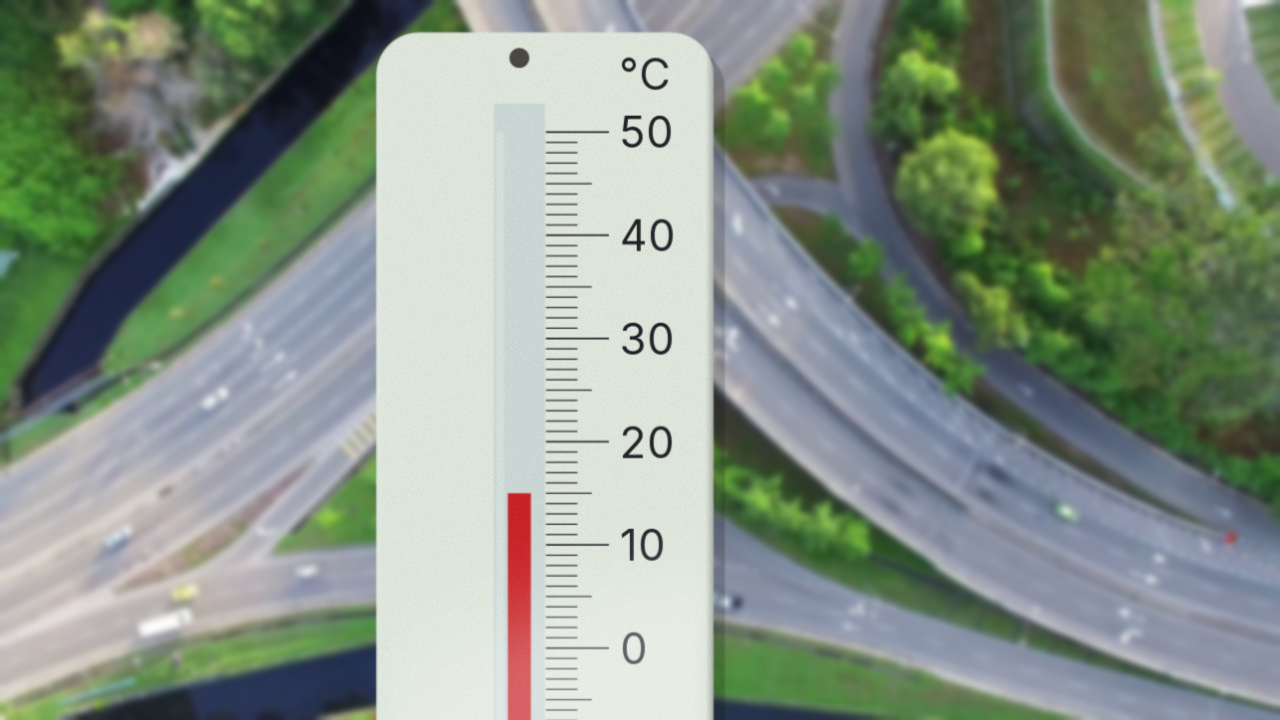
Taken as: 15 (°C)
